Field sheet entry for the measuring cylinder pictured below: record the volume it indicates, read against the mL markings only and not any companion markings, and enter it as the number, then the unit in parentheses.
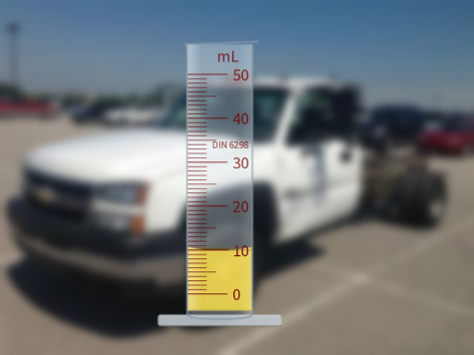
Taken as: 10 (mL)
